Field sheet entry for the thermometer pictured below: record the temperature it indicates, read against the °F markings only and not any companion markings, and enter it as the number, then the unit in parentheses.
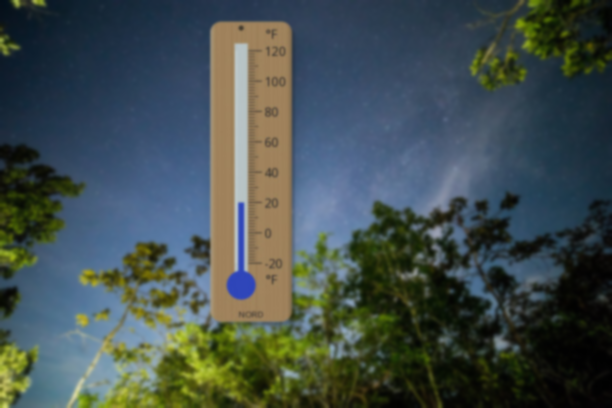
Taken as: 20 (°F)
